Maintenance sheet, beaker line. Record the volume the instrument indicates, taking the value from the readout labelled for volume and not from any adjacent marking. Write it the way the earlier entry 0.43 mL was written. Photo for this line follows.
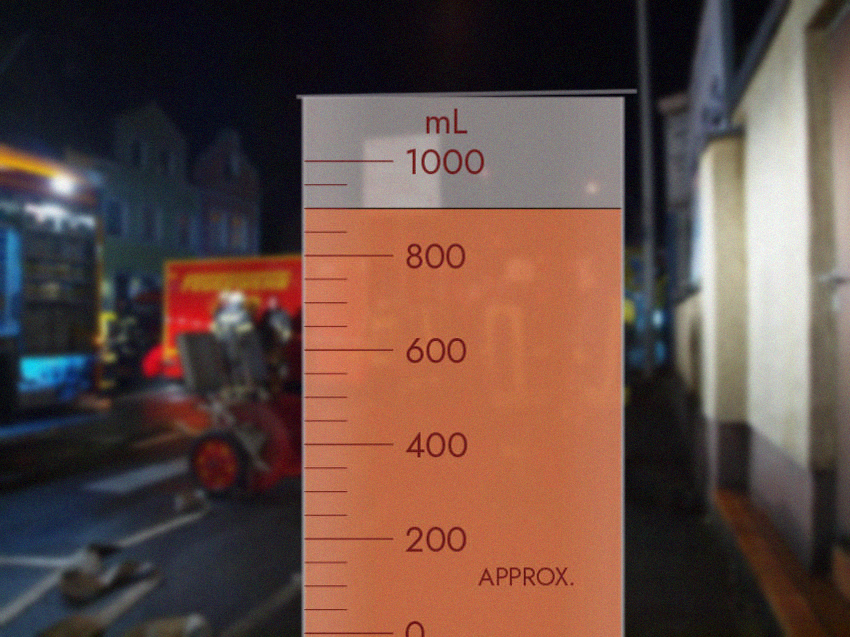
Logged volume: 900 mL
